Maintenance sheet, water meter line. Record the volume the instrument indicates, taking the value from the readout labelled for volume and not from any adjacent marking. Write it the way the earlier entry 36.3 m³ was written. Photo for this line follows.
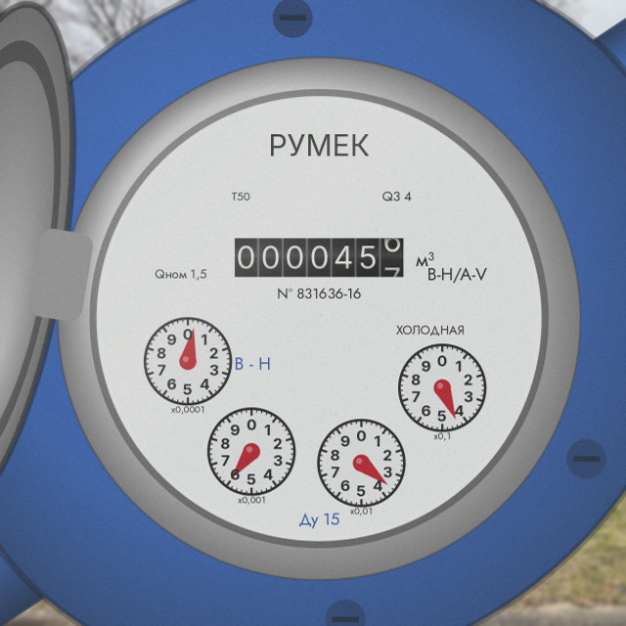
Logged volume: 456.4360 m³
